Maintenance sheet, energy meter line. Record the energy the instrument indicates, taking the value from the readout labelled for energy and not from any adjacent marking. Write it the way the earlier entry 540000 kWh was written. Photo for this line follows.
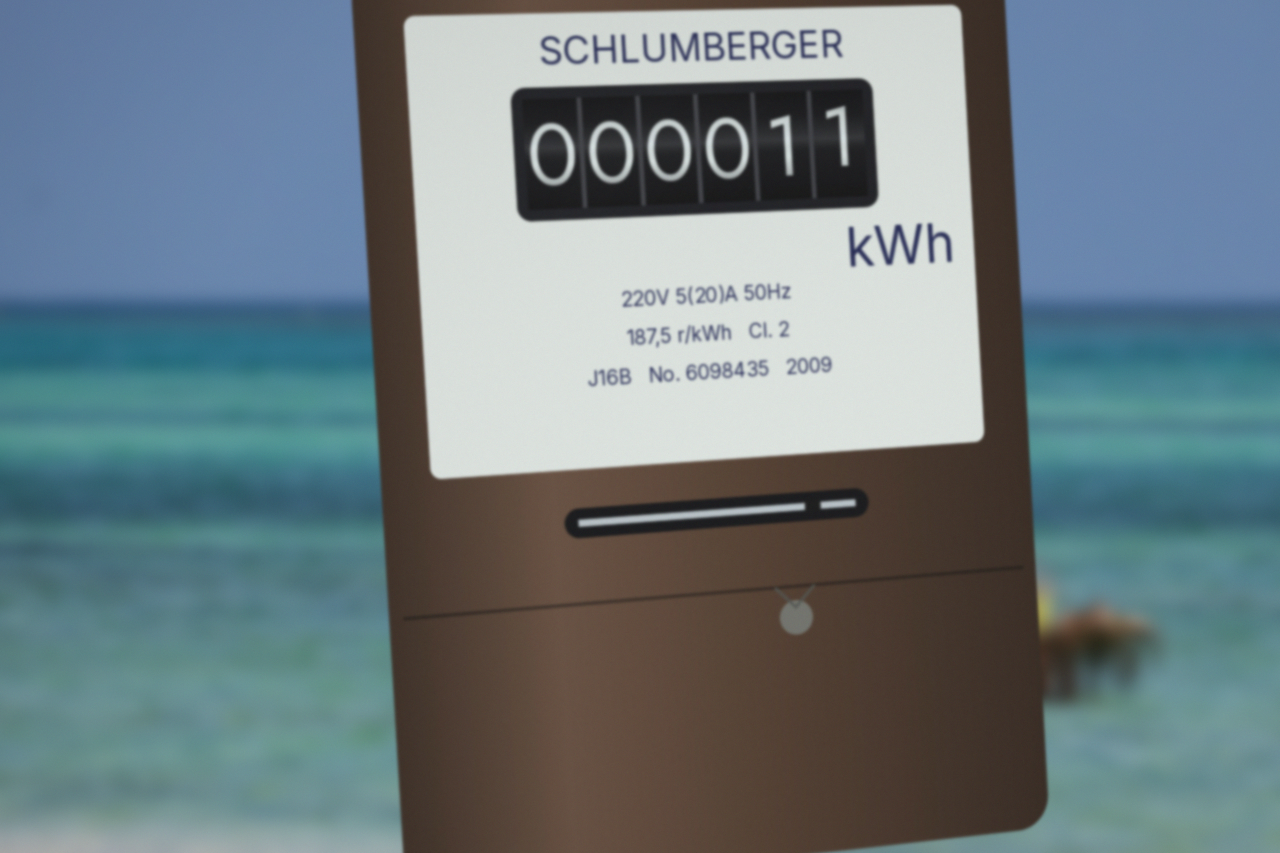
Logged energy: 11 kWh
